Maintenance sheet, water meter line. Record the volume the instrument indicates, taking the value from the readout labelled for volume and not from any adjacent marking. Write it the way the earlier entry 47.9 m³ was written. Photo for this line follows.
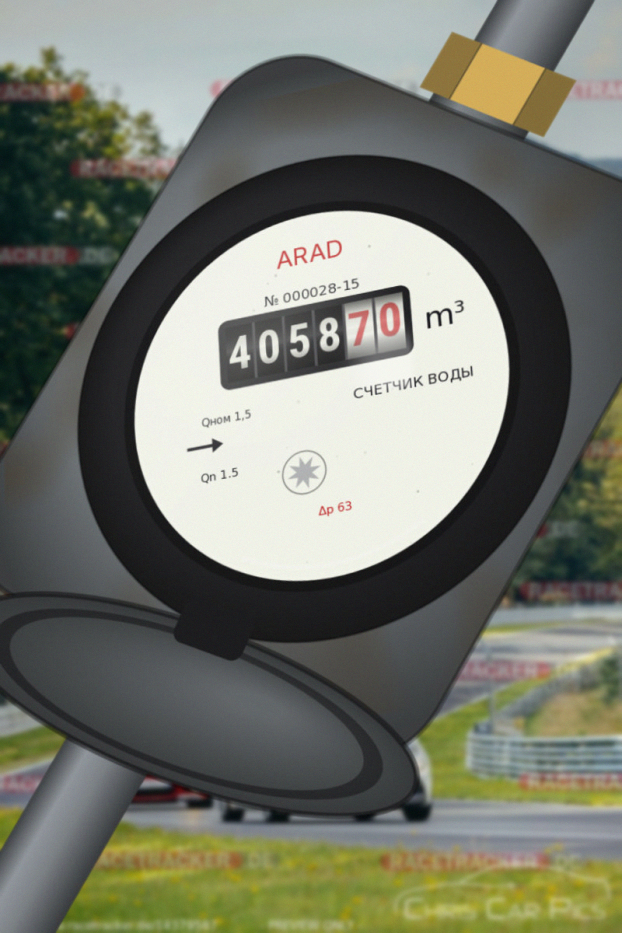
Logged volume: 4058.70 m³
